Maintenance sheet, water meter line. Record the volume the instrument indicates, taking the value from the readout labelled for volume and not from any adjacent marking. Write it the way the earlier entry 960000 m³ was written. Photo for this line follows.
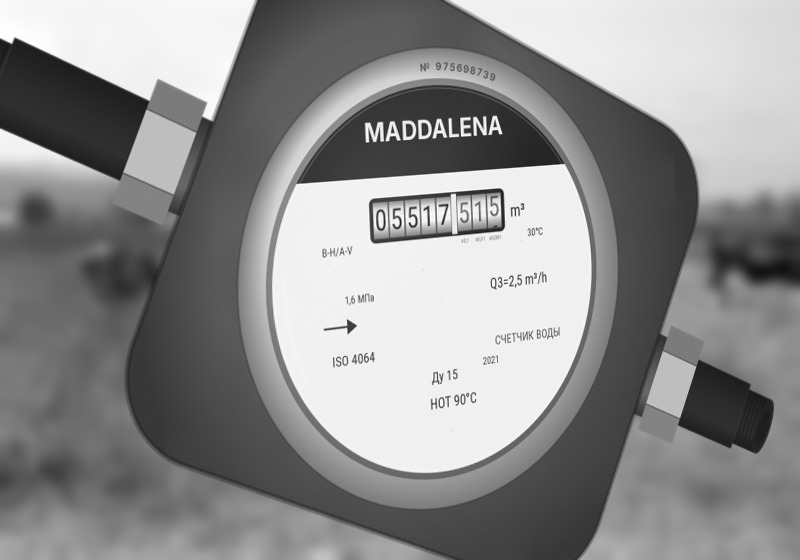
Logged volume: 5517.515 m³
